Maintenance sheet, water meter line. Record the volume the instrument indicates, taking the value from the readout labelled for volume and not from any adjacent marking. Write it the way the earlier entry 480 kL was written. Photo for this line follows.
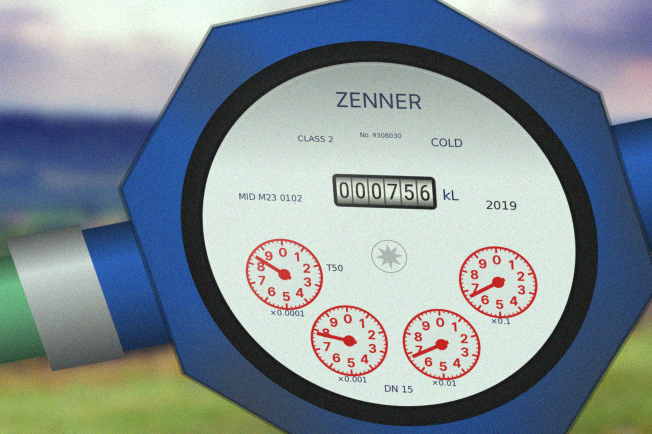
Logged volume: 756.6678 kL
